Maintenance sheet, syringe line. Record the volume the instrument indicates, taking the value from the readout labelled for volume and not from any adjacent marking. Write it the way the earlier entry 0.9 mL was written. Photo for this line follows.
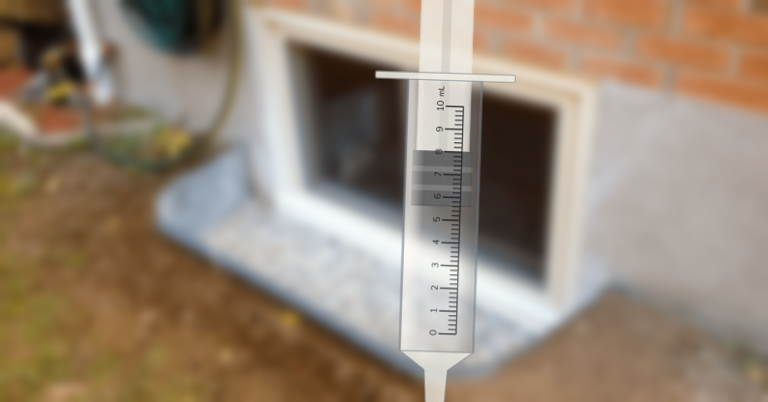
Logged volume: 5.6 mL
